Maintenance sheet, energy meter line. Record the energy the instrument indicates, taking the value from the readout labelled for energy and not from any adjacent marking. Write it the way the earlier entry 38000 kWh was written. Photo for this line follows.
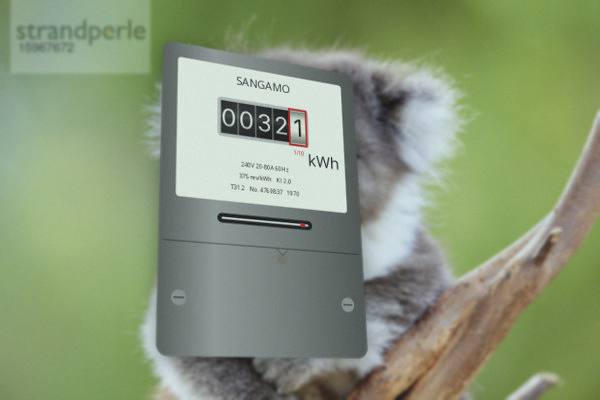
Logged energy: 32.1 kWh
